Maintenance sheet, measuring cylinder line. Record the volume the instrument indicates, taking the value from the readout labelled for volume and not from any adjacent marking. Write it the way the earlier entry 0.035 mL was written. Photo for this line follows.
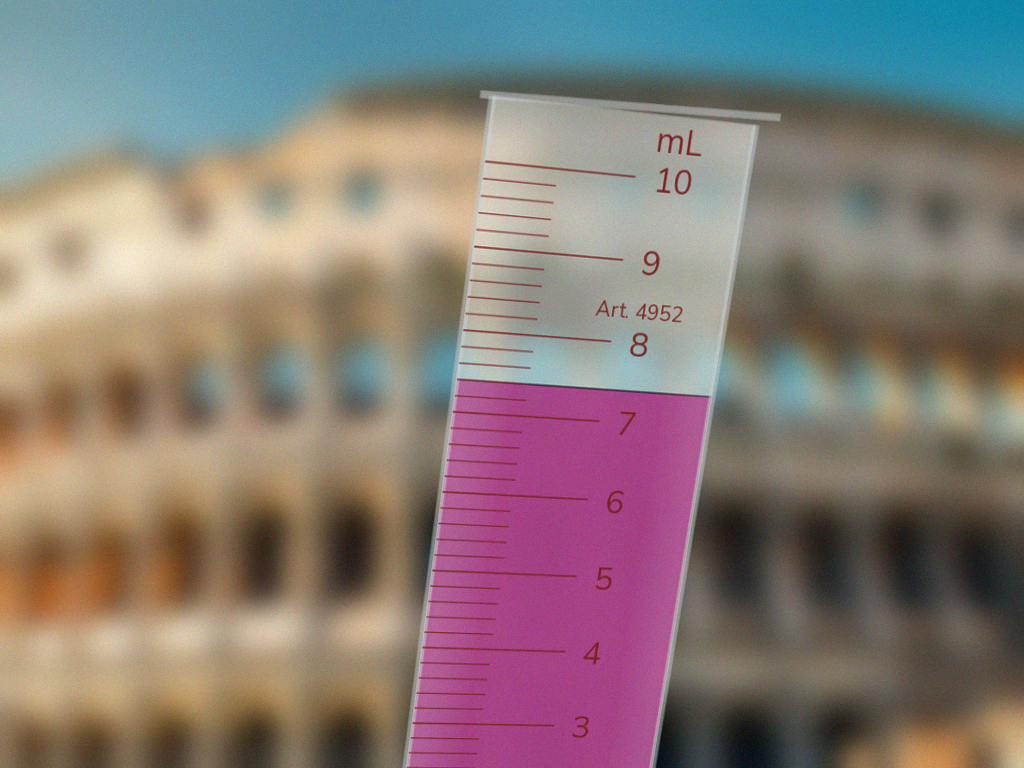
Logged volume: 7.4 mL
